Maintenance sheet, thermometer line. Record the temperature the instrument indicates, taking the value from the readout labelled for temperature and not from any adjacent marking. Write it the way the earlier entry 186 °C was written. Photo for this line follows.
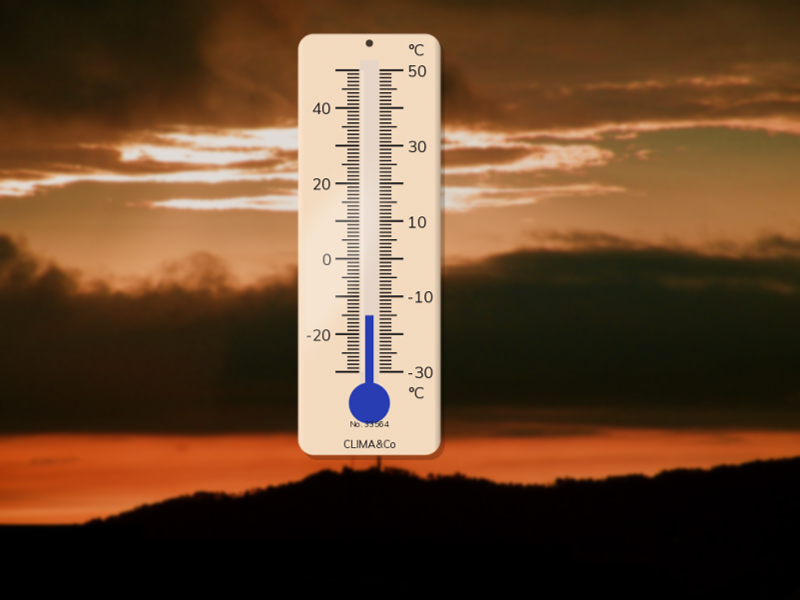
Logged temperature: -15 °C
